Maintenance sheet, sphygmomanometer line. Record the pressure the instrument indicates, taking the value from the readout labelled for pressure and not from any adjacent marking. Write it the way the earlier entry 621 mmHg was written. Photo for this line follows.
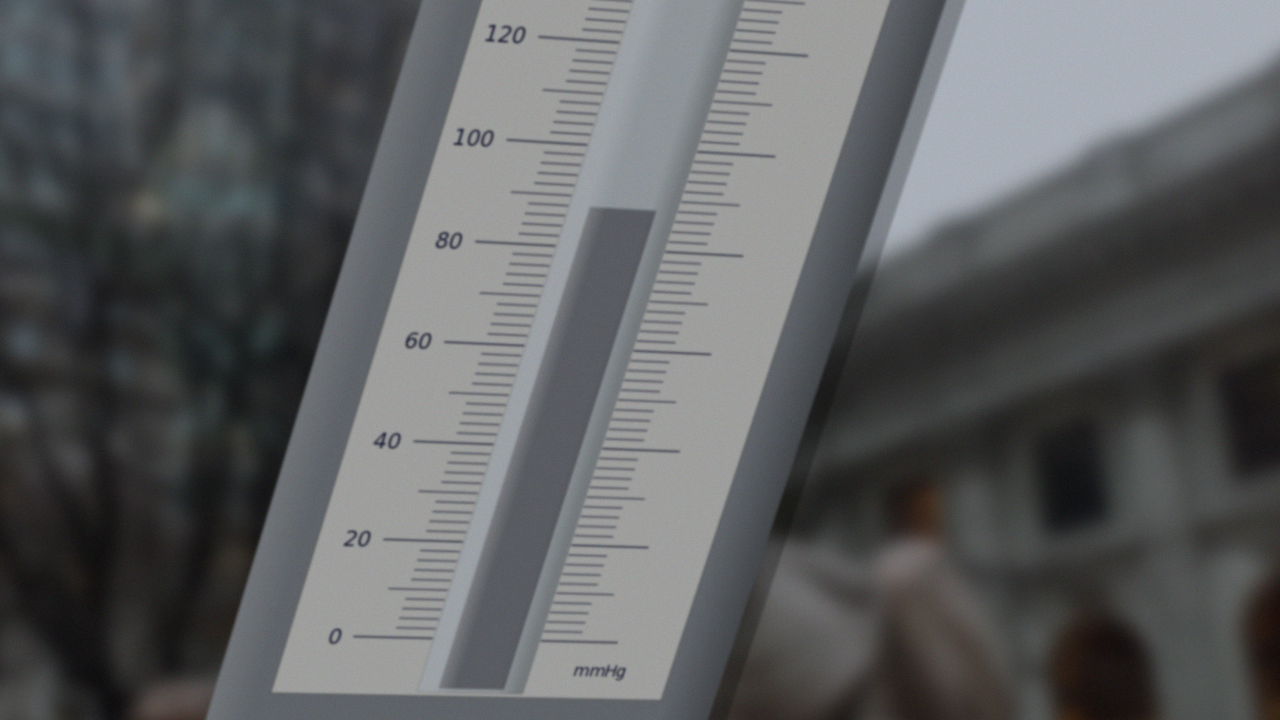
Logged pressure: 88 mmHg
